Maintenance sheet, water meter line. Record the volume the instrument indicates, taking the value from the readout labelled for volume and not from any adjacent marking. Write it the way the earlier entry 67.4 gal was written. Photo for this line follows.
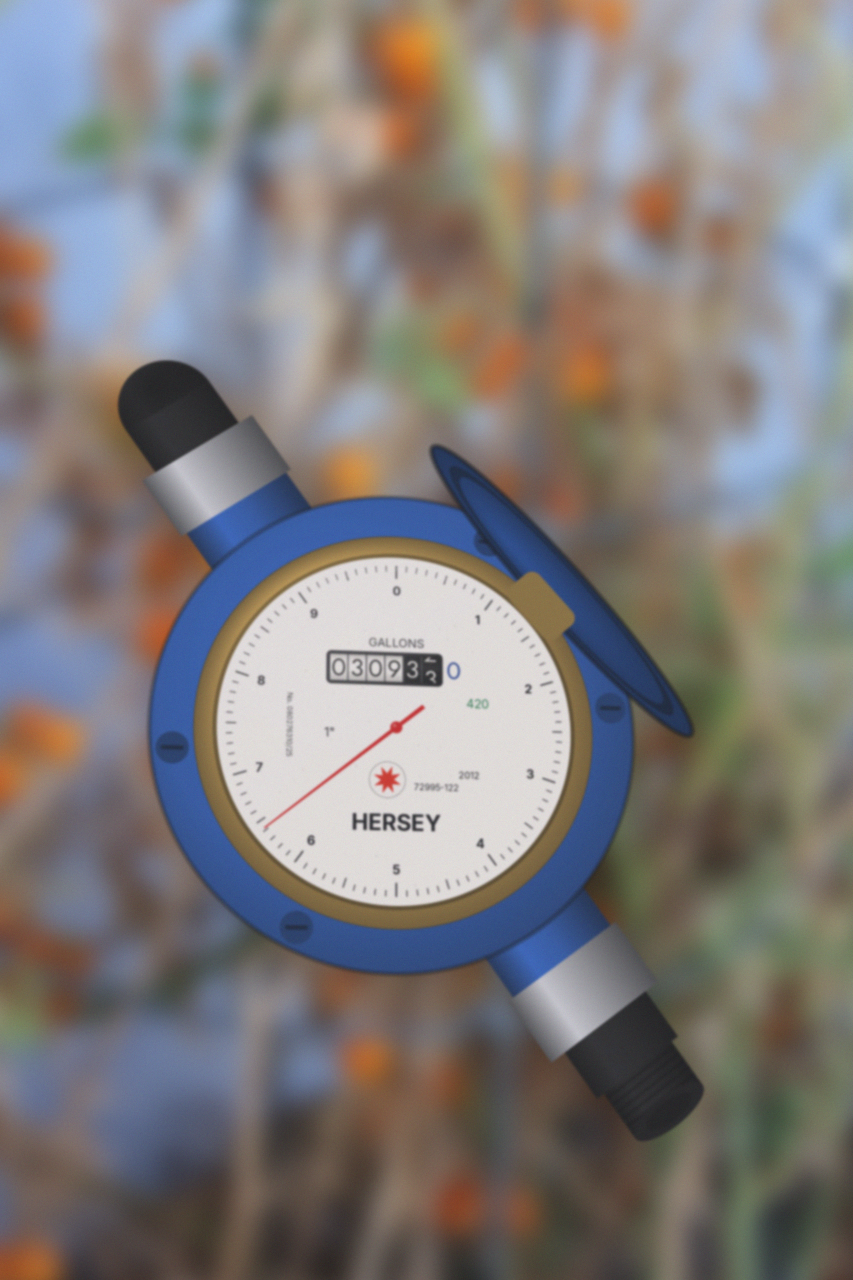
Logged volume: 309326.4 gal
